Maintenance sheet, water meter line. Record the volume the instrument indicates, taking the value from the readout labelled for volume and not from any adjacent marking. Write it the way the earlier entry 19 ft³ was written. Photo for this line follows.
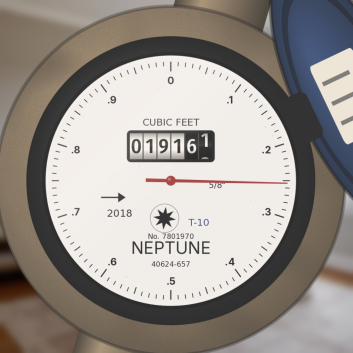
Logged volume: 19161.25 ft³
